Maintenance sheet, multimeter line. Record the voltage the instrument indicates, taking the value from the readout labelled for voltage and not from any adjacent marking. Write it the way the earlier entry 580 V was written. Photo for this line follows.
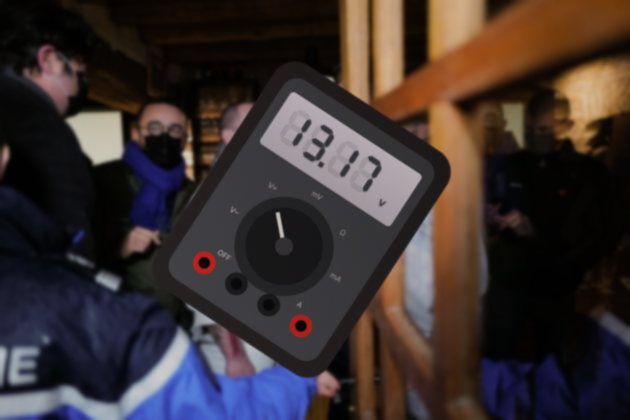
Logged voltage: 13.17 V
